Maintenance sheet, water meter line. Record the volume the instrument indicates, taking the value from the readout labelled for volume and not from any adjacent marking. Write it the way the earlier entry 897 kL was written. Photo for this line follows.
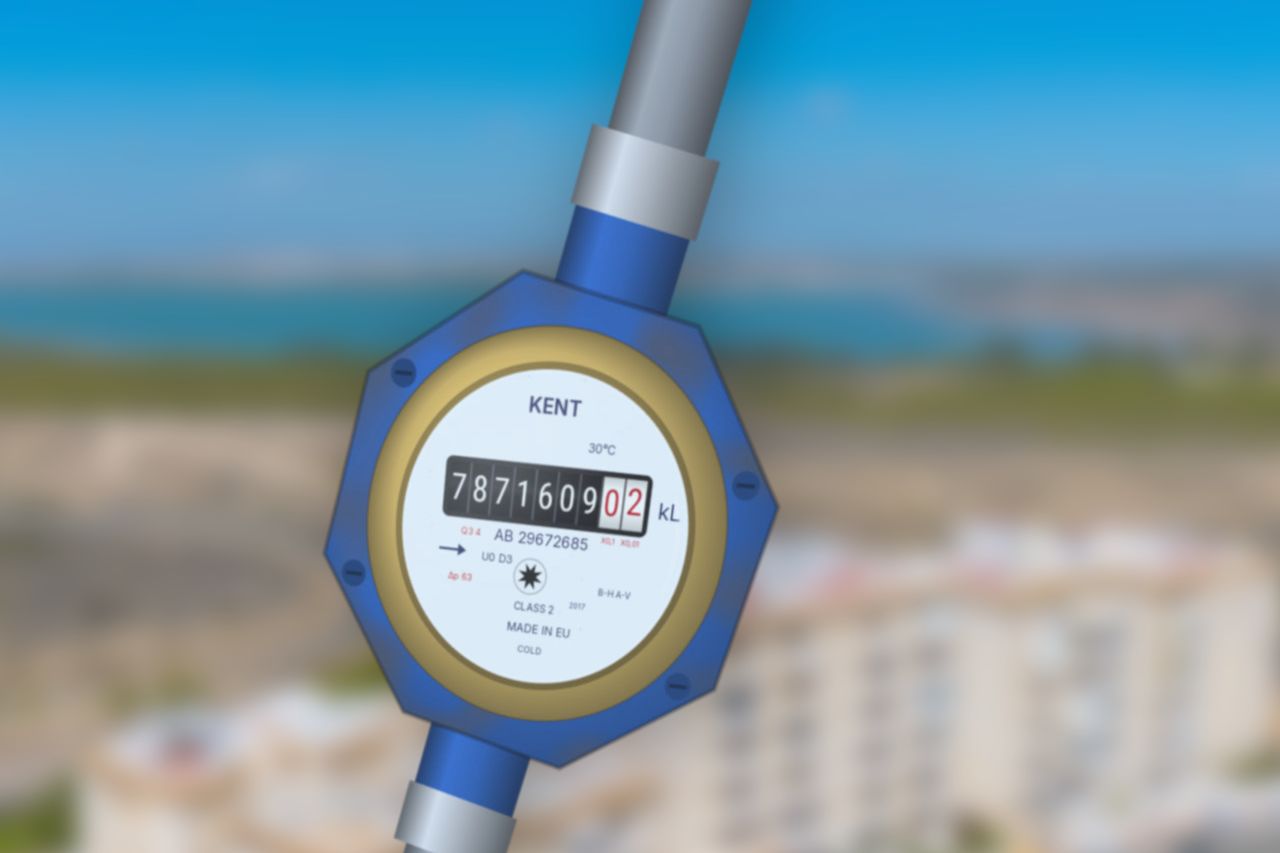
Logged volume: 7871609.02 kL
